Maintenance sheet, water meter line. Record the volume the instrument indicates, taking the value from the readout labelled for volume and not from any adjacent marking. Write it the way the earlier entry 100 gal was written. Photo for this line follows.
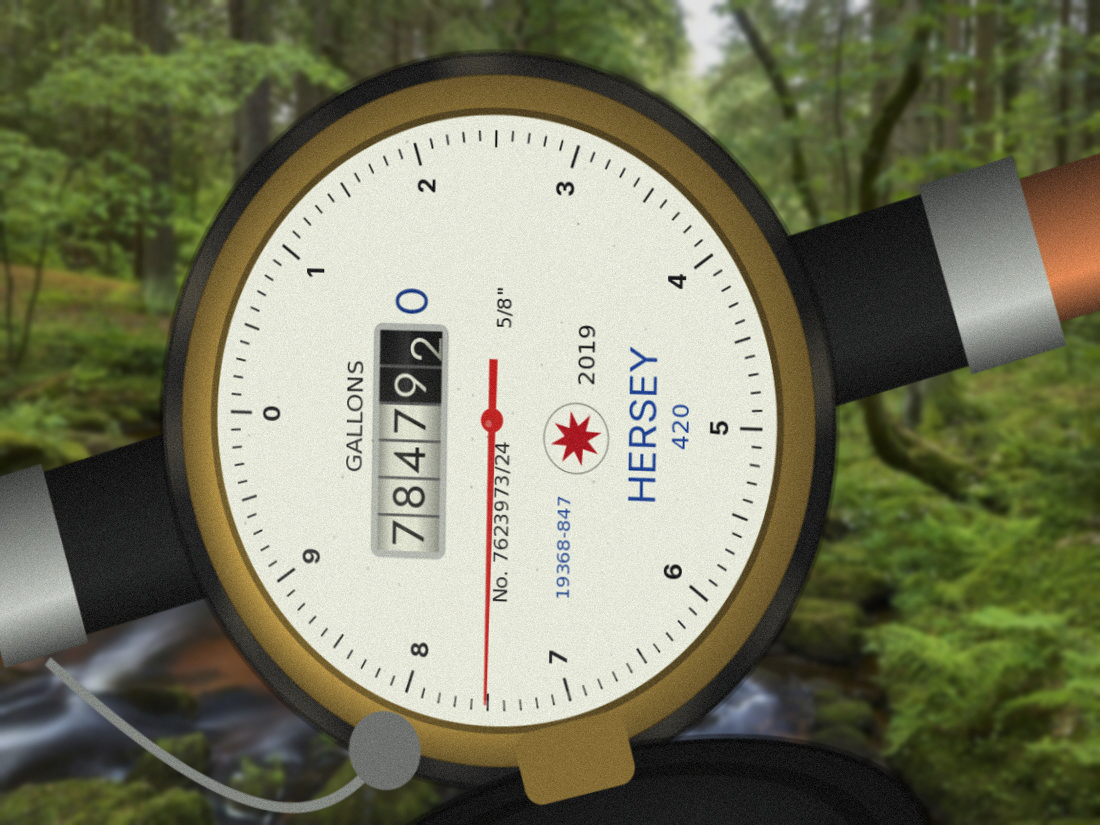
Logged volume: 7847917.5 gal
